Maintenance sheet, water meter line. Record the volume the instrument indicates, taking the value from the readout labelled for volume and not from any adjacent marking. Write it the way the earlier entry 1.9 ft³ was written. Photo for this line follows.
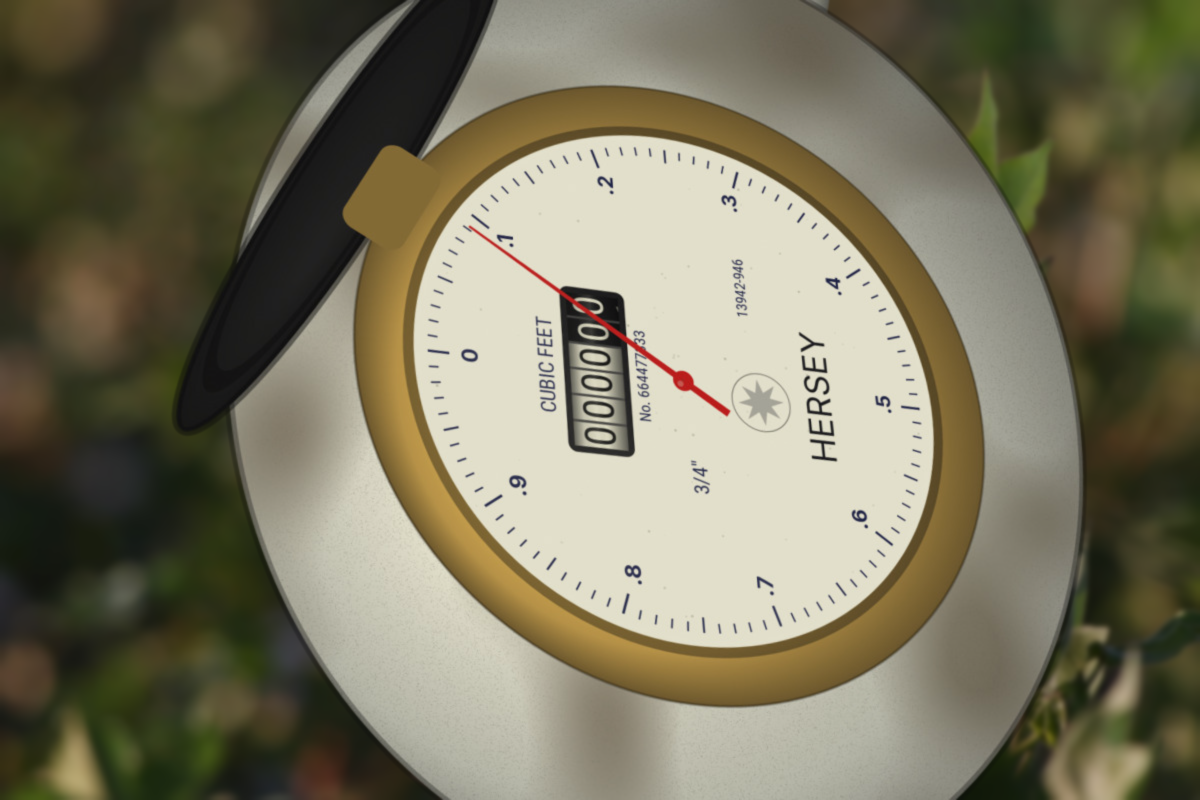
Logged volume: 0.09 ft³
